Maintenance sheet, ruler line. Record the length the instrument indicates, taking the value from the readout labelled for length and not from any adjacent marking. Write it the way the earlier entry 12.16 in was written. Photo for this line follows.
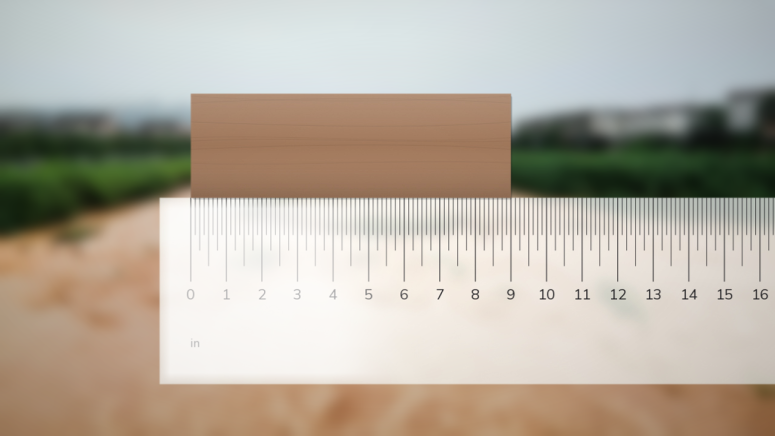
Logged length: 9 in
